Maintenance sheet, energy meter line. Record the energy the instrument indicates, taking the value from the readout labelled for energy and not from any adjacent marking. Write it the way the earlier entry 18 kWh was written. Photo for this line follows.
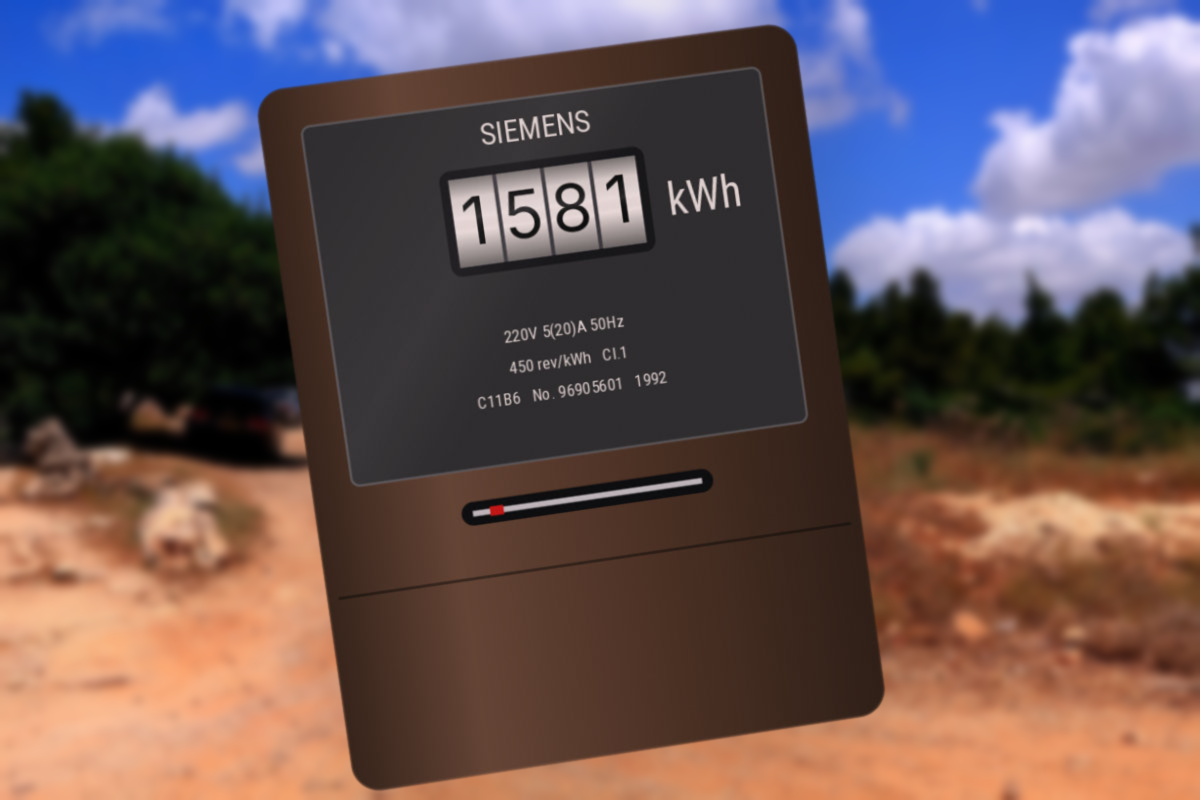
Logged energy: 1581 kWh
